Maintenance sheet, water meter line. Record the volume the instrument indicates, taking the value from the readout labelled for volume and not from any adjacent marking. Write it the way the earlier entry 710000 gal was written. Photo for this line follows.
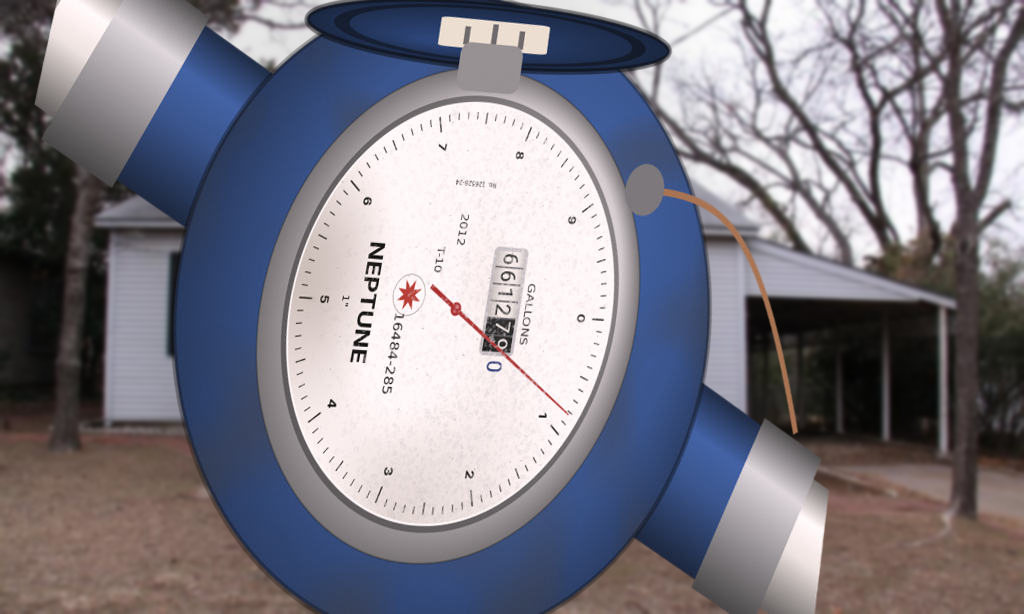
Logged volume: 6612790.8 gal
